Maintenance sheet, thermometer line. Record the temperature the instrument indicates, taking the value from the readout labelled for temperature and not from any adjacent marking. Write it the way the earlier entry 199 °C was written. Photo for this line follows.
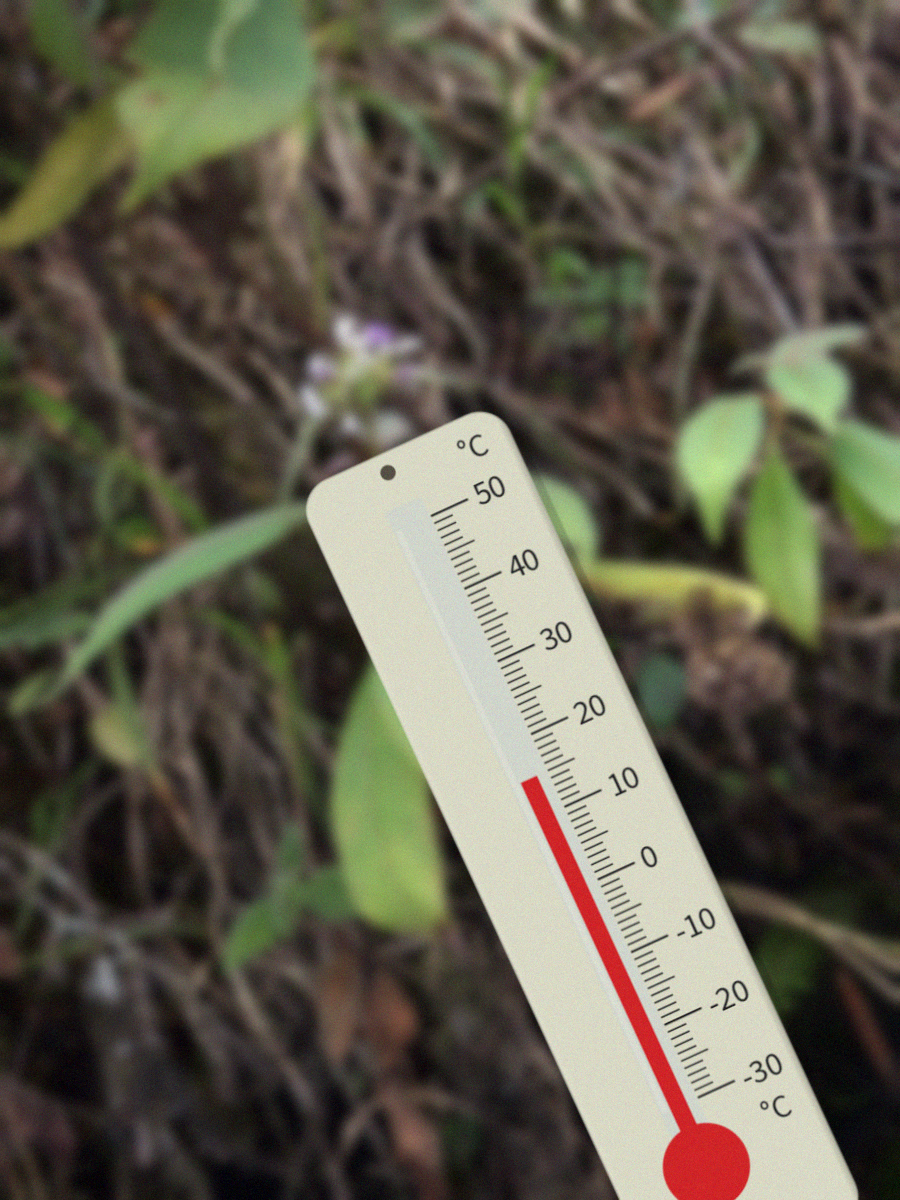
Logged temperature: 15 °C
